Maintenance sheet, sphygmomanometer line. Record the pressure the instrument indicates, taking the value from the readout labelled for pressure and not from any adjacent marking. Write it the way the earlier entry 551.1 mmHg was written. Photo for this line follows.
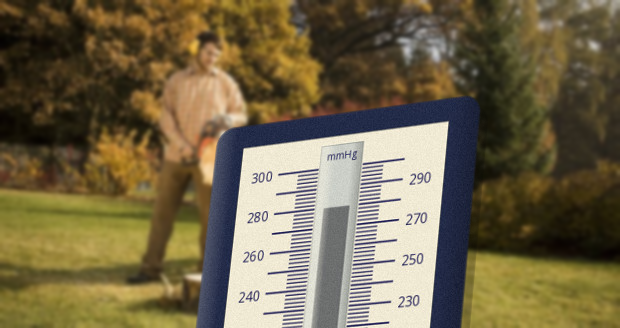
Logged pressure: 280 mmHg
